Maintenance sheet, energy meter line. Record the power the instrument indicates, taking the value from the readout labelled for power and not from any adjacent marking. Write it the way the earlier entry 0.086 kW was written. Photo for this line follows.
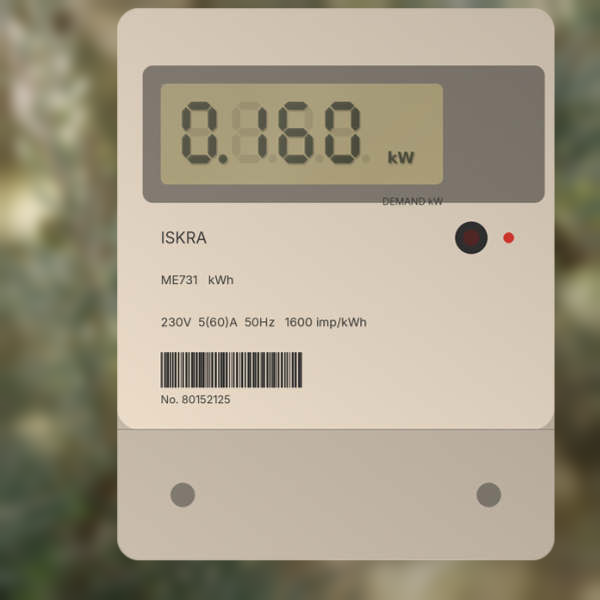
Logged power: 0.160 kW
